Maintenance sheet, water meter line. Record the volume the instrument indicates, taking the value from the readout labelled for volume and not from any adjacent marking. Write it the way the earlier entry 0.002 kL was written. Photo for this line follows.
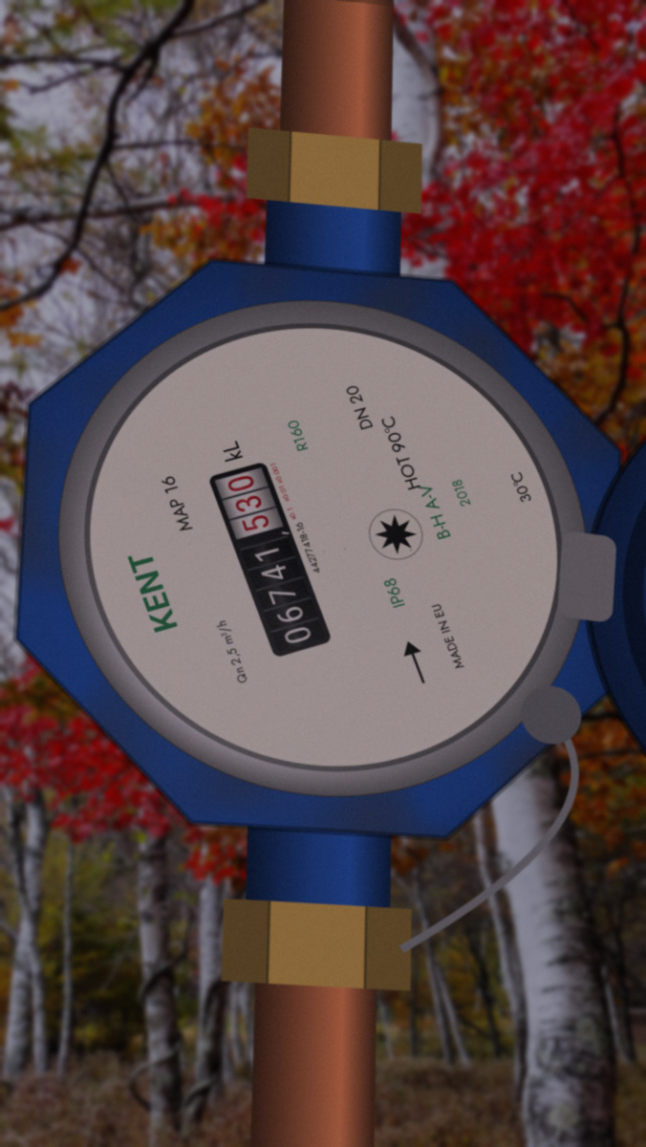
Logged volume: 6741.530 kL
